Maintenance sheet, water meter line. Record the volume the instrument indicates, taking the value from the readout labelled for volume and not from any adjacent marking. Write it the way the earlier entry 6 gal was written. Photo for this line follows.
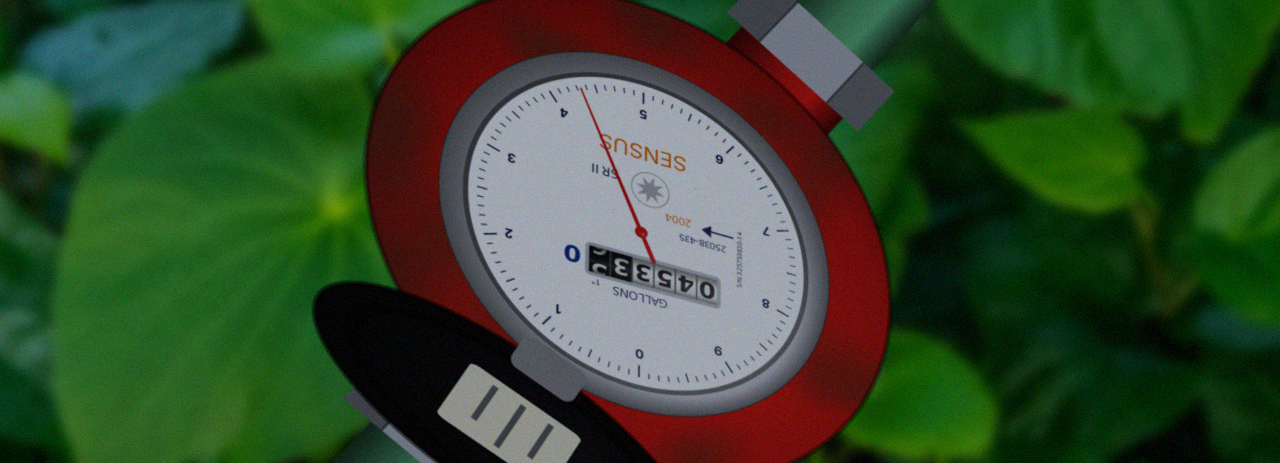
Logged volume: 453354.3 gal
